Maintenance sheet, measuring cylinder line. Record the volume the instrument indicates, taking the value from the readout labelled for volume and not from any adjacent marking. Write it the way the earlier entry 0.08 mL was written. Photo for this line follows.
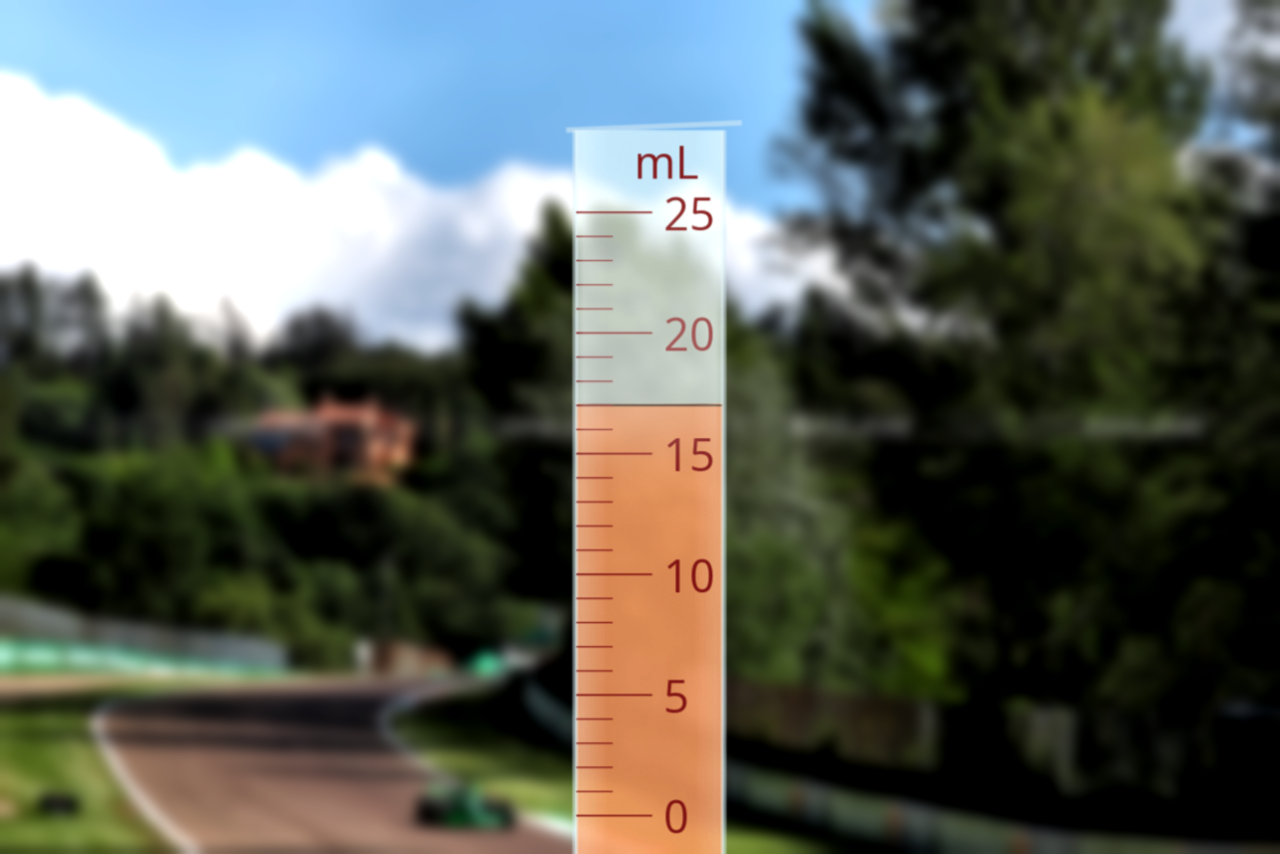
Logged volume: 17 mL
